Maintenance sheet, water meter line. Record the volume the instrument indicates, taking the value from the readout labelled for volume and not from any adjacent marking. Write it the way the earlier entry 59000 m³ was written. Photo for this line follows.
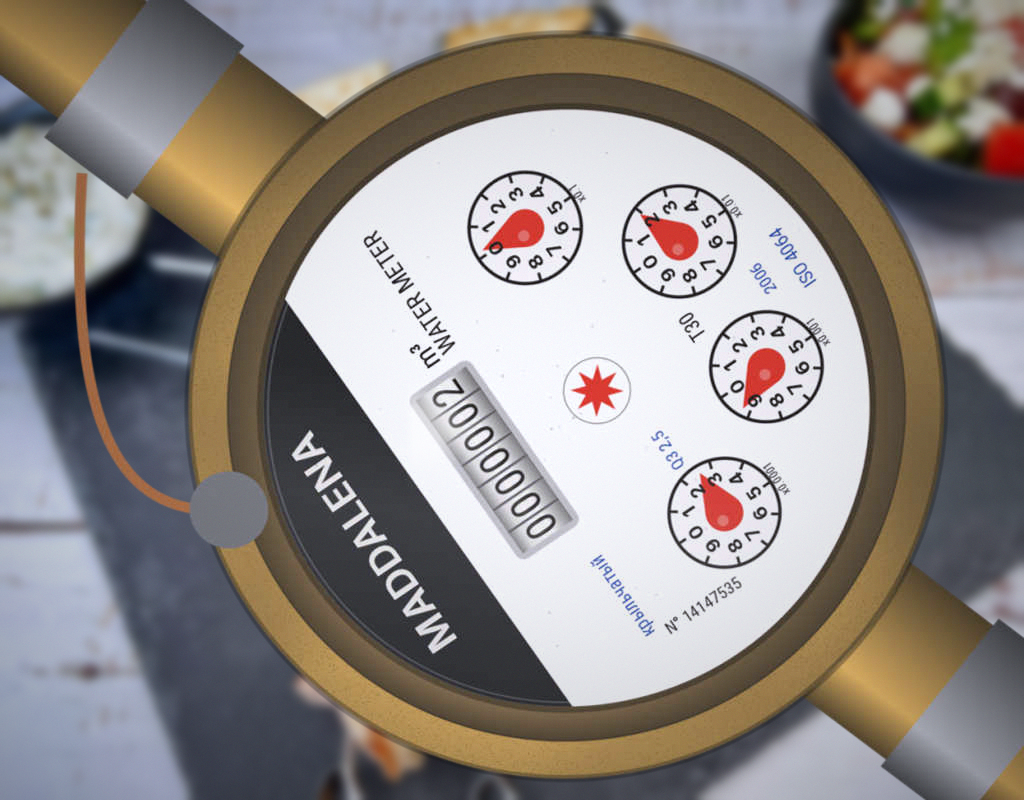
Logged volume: 2.0192 m³
